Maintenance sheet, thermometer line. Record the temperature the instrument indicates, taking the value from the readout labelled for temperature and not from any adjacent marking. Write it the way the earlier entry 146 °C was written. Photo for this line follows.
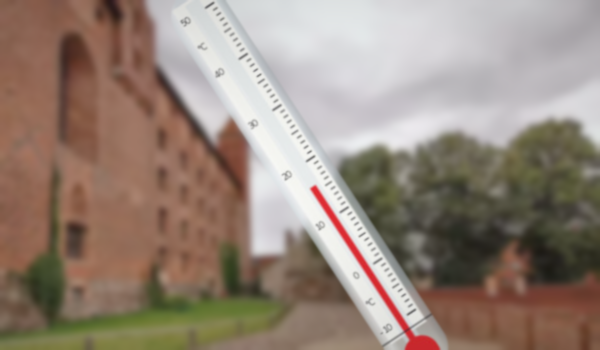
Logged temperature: 16 °C
